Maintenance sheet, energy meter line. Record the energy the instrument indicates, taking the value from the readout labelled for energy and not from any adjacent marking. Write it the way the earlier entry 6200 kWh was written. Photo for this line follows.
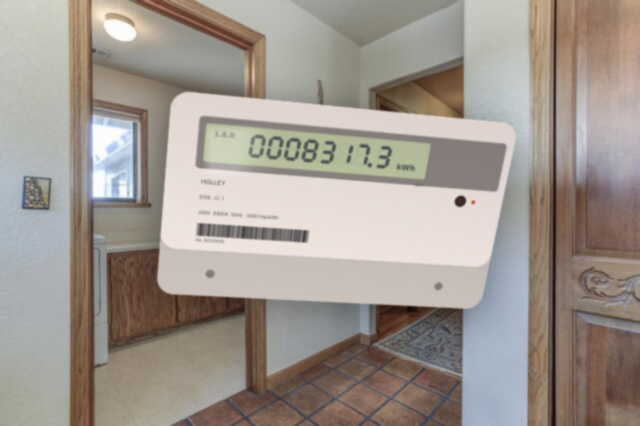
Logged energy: 8317.3 kWh
